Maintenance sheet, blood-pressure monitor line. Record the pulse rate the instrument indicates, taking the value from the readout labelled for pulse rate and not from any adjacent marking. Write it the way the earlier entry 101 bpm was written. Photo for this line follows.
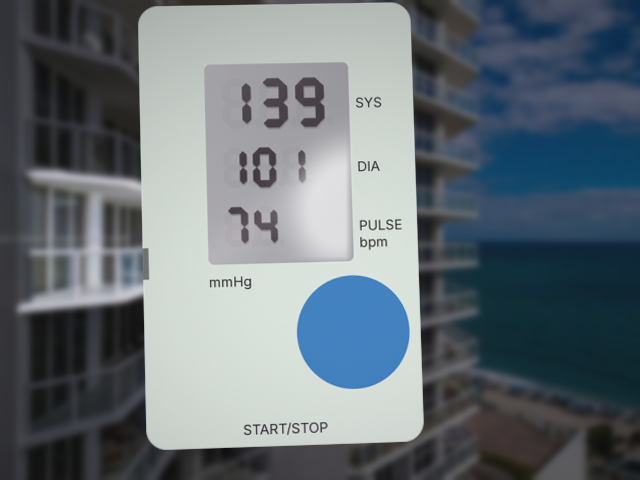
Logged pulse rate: 74 bpm
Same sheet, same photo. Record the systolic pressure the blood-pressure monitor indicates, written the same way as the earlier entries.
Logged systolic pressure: 139 mmHg
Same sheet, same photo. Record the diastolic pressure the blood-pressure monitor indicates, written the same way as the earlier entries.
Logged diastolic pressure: 101 mmHg
